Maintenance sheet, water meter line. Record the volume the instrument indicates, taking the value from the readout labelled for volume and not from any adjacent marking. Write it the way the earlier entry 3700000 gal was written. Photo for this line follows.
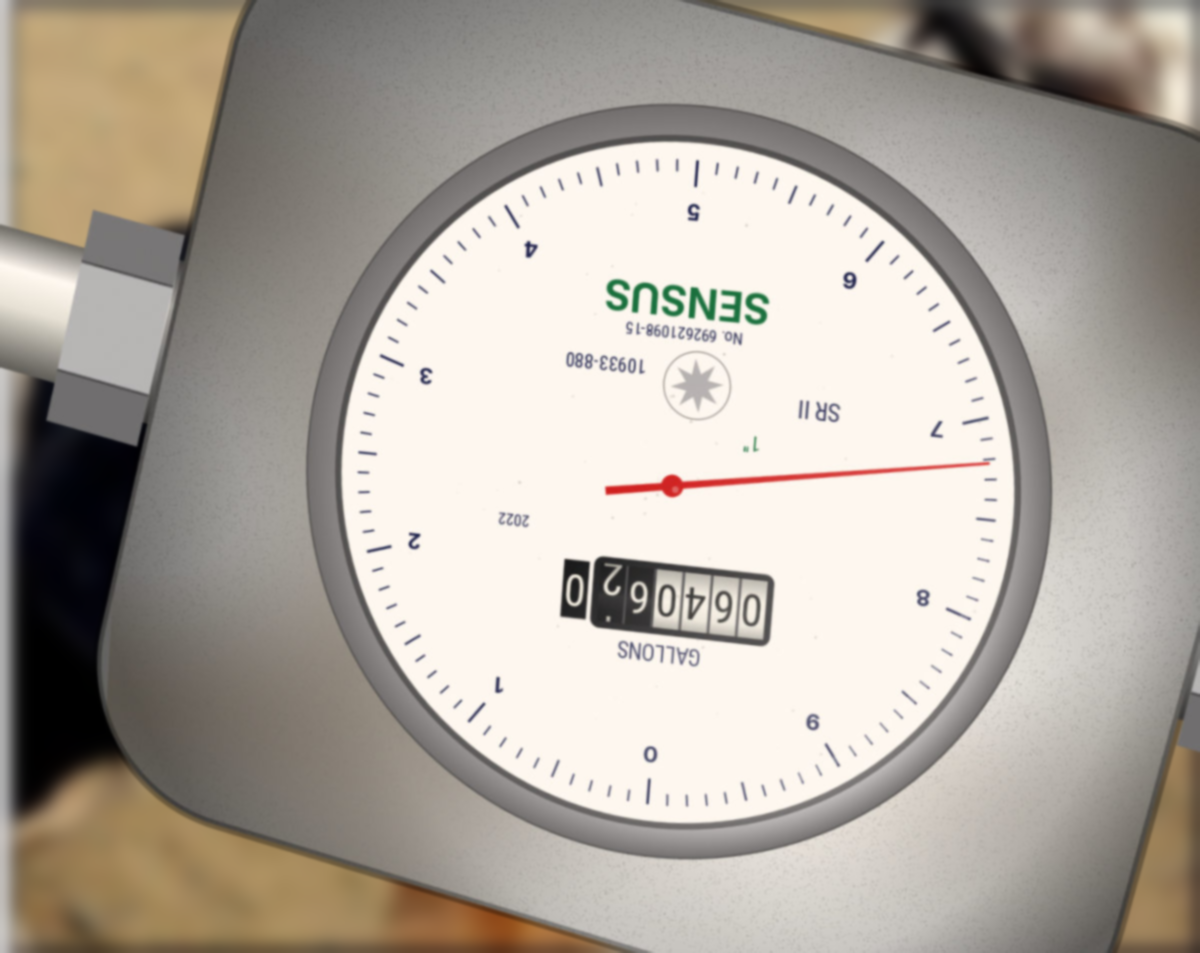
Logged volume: 640617.2 gal
